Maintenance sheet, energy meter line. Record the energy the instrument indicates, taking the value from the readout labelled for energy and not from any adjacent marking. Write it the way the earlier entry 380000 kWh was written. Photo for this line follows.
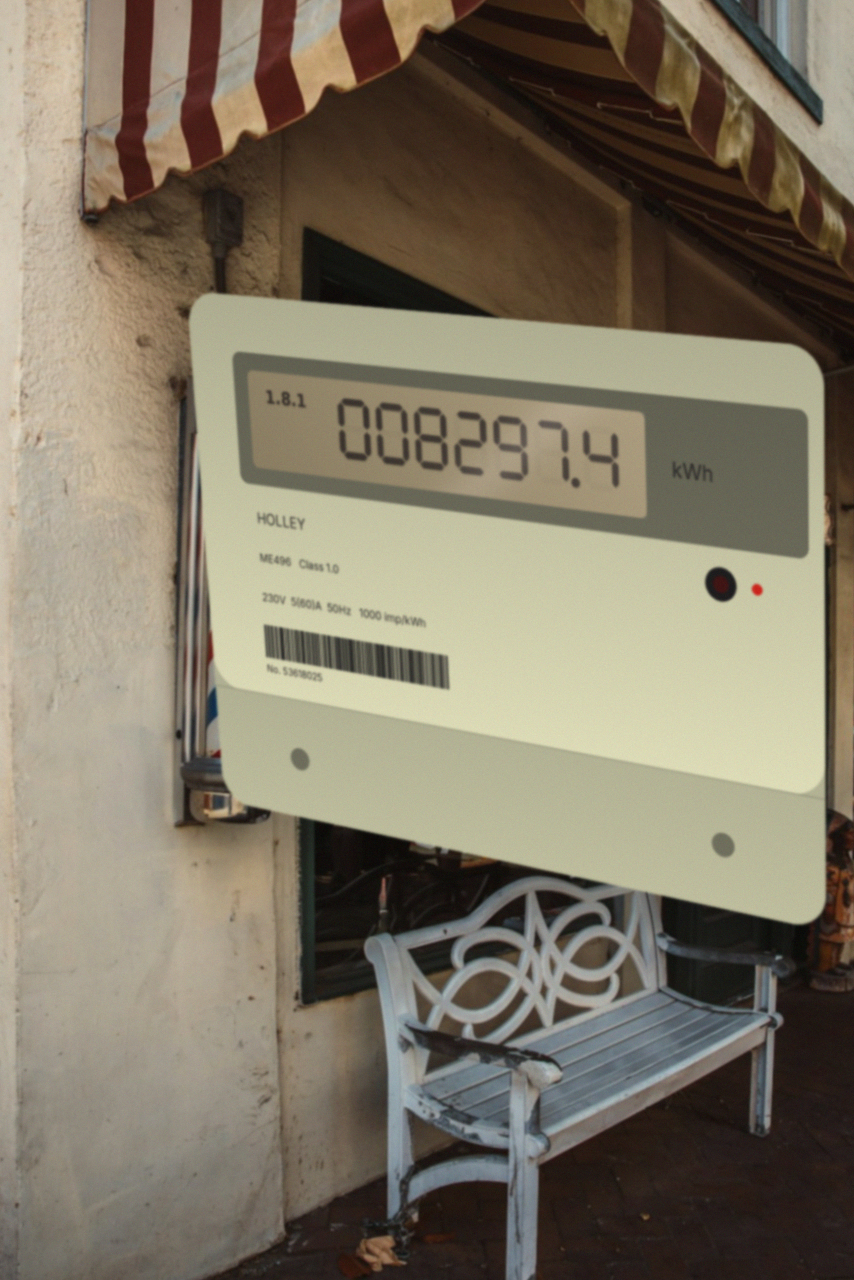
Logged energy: 8297.4 kWh
